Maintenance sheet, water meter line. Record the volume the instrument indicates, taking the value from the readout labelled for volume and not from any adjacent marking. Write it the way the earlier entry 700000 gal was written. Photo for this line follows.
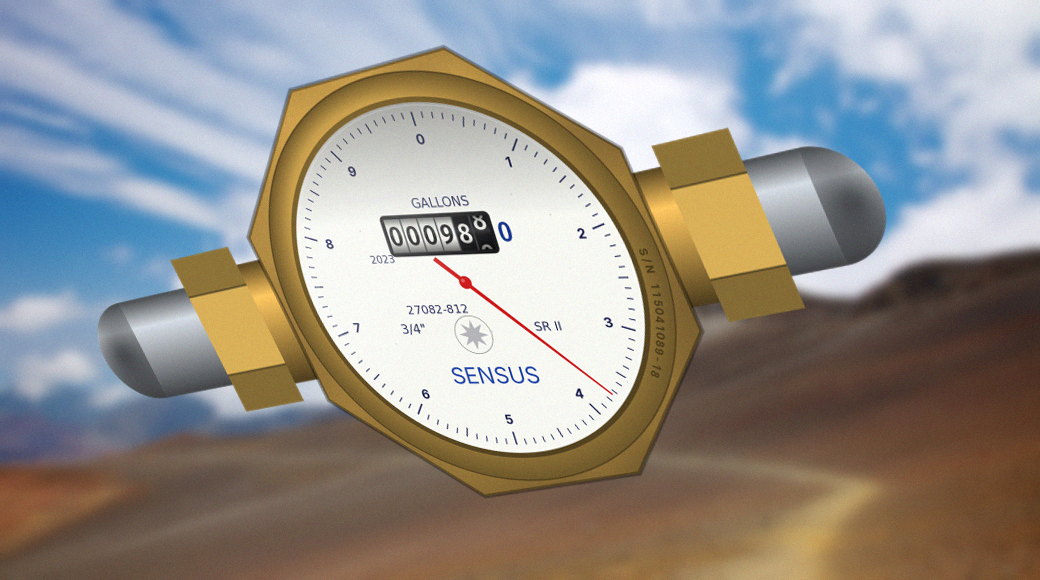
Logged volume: 9883.7 gal
